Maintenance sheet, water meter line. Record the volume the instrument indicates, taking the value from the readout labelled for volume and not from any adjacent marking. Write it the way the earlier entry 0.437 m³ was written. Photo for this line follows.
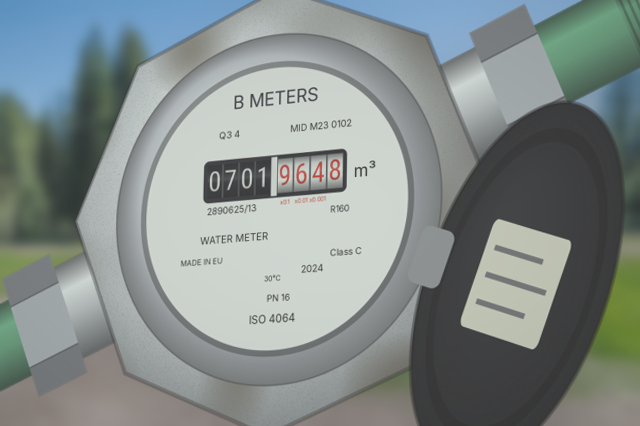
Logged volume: 701.9648 m³
